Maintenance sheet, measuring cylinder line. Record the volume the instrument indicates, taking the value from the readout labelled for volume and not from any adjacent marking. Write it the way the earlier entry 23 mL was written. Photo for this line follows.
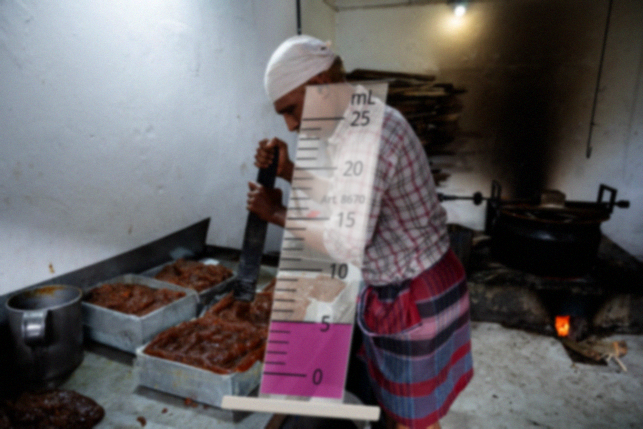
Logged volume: 5 mL
